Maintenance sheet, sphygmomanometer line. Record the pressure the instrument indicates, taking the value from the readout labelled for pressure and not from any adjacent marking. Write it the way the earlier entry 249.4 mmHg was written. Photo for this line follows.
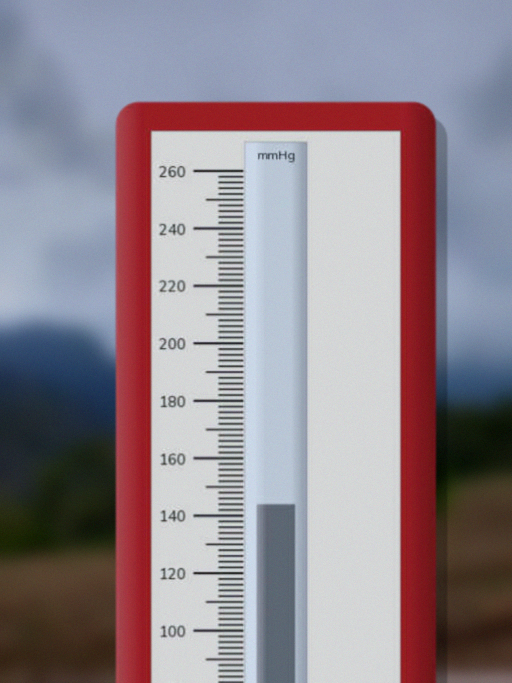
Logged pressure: 144 mmHg
